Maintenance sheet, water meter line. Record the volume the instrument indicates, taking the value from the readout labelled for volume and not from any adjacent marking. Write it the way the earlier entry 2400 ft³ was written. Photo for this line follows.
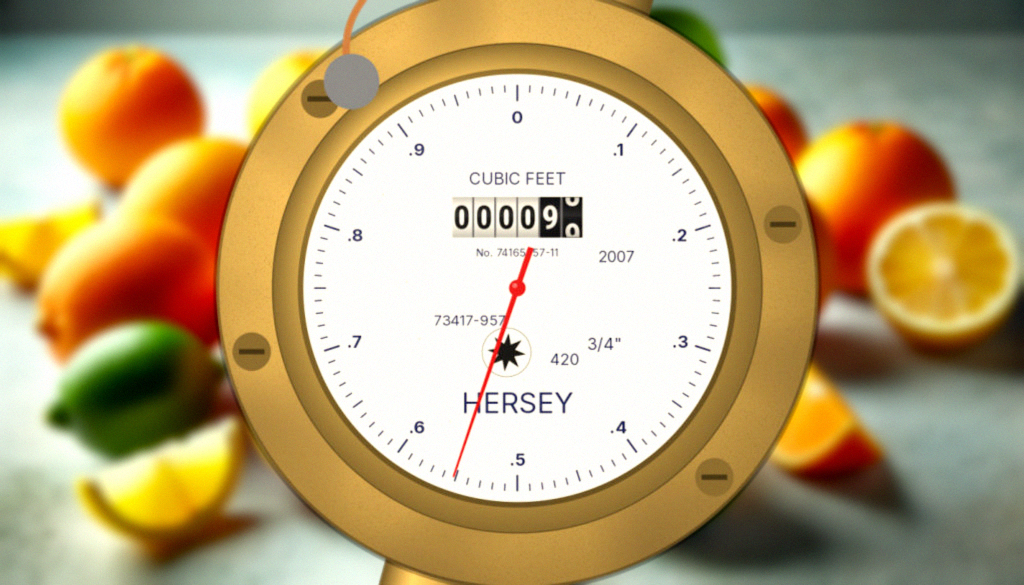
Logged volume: 98.55 ft³
